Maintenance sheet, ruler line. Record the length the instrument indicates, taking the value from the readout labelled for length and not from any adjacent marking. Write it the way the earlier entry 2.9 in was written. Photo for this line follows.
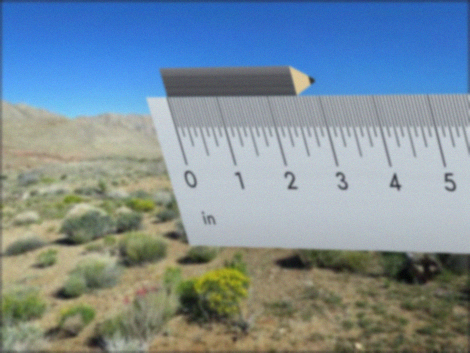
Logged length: 3 in
